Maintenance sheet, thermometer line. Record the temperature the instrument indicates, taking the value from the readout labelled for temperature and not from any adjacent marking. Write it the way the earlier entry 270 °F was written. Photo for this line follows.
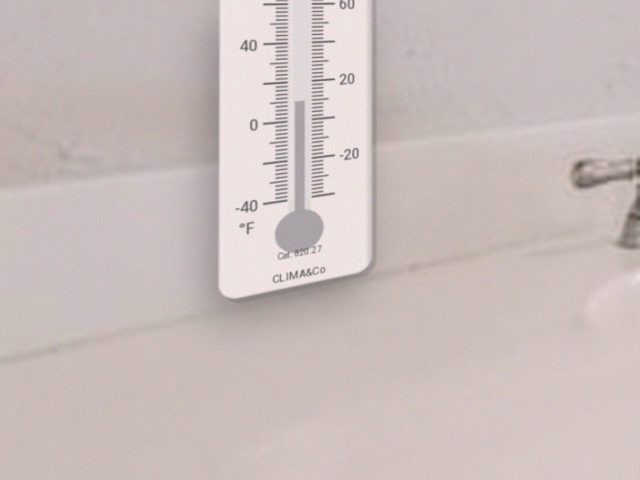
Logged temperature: 10 °F
